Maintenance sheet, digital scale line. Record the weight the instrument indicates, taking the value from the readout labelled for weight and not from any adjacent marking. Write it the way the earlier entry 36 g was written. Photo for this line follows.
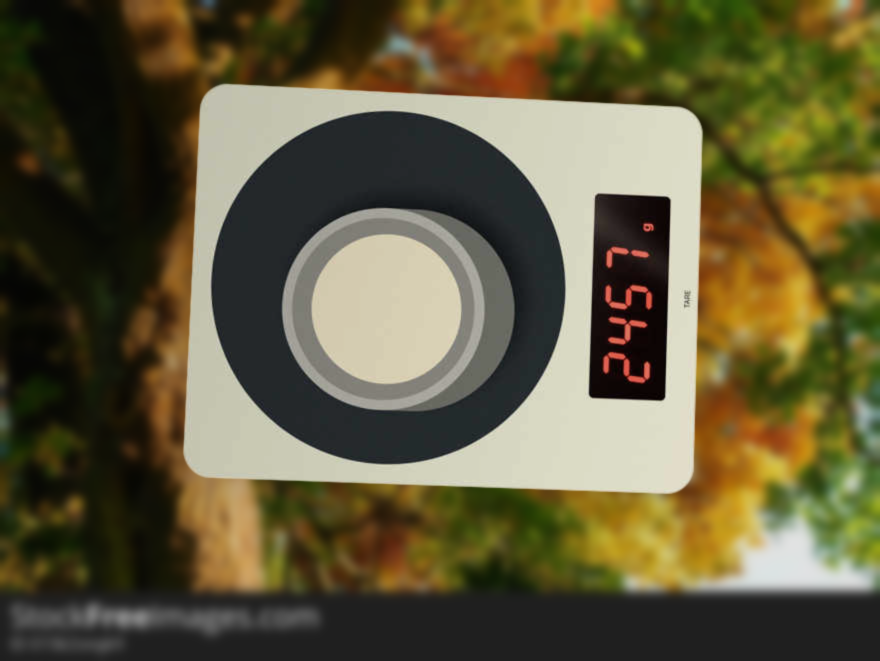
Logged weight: 2457 g
